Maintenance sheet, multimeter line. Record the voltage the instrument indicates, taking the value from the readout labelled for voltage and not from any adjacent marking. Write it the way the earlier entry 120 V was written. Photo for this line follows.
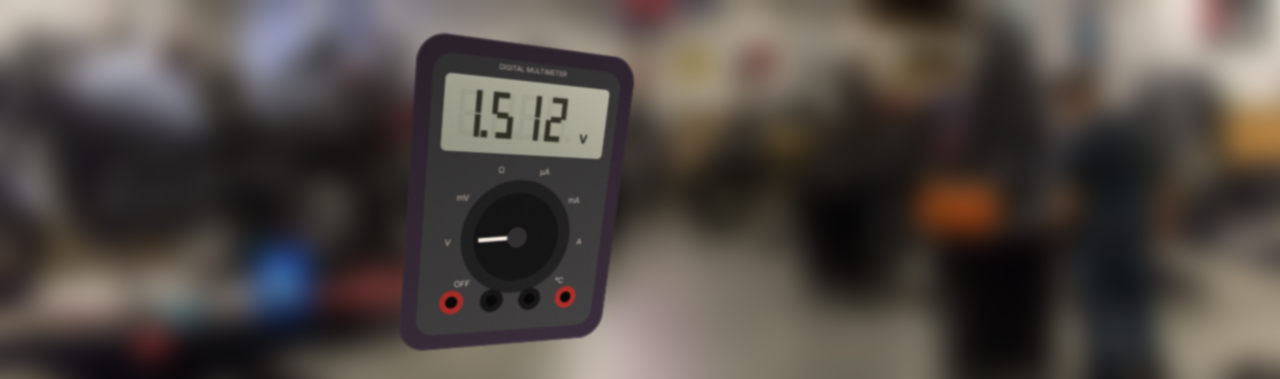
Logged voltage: 1.512 V
